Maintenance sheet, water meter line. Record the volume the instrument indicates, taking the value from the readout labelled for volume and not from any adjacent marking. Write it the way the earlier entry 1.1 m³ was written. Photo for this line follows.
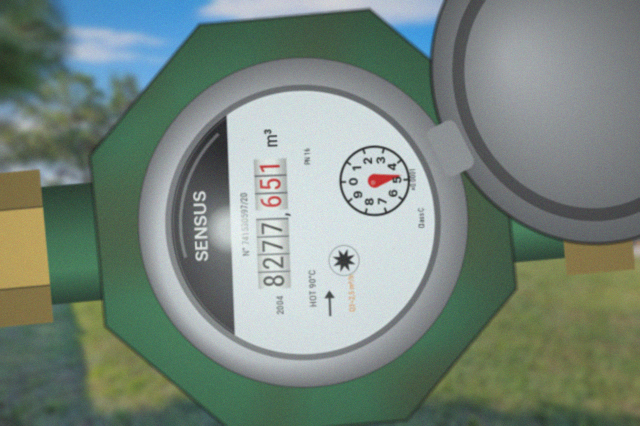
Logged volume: 8277.6514 m³
